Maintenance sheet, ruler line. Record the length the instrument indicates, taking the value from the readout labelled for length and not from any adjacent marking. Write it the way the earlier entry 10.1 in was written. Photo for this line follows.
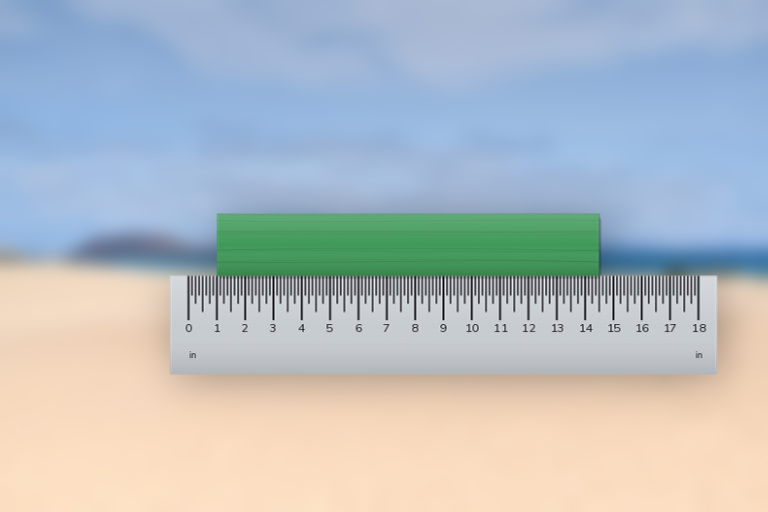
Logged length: 13.5 in
